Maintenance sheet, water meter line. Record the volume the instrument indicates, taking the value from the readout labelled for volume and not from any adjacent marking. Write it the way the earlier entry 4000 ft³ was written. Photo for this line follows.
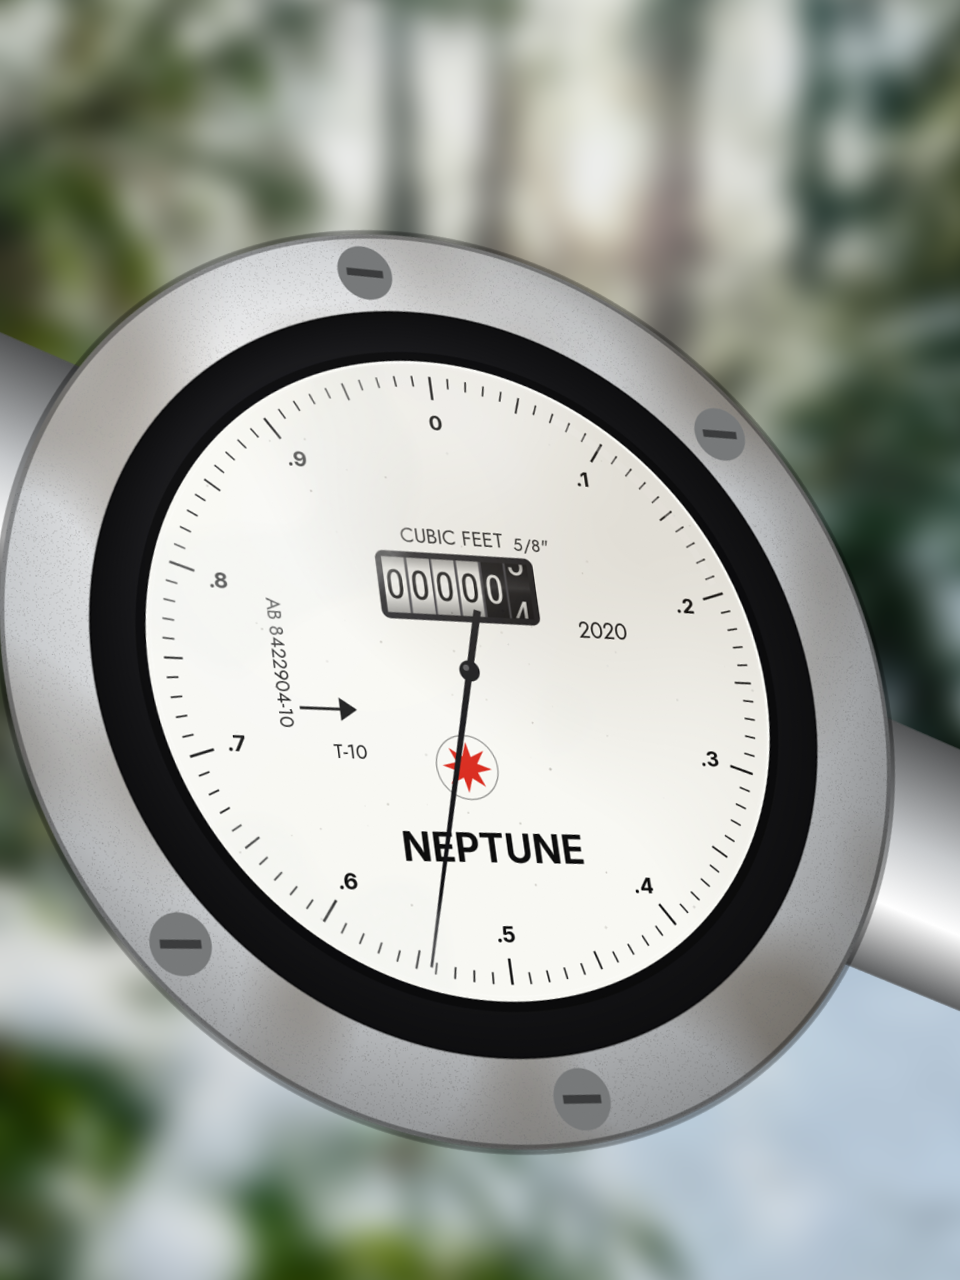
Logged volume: 3.54 ft³
